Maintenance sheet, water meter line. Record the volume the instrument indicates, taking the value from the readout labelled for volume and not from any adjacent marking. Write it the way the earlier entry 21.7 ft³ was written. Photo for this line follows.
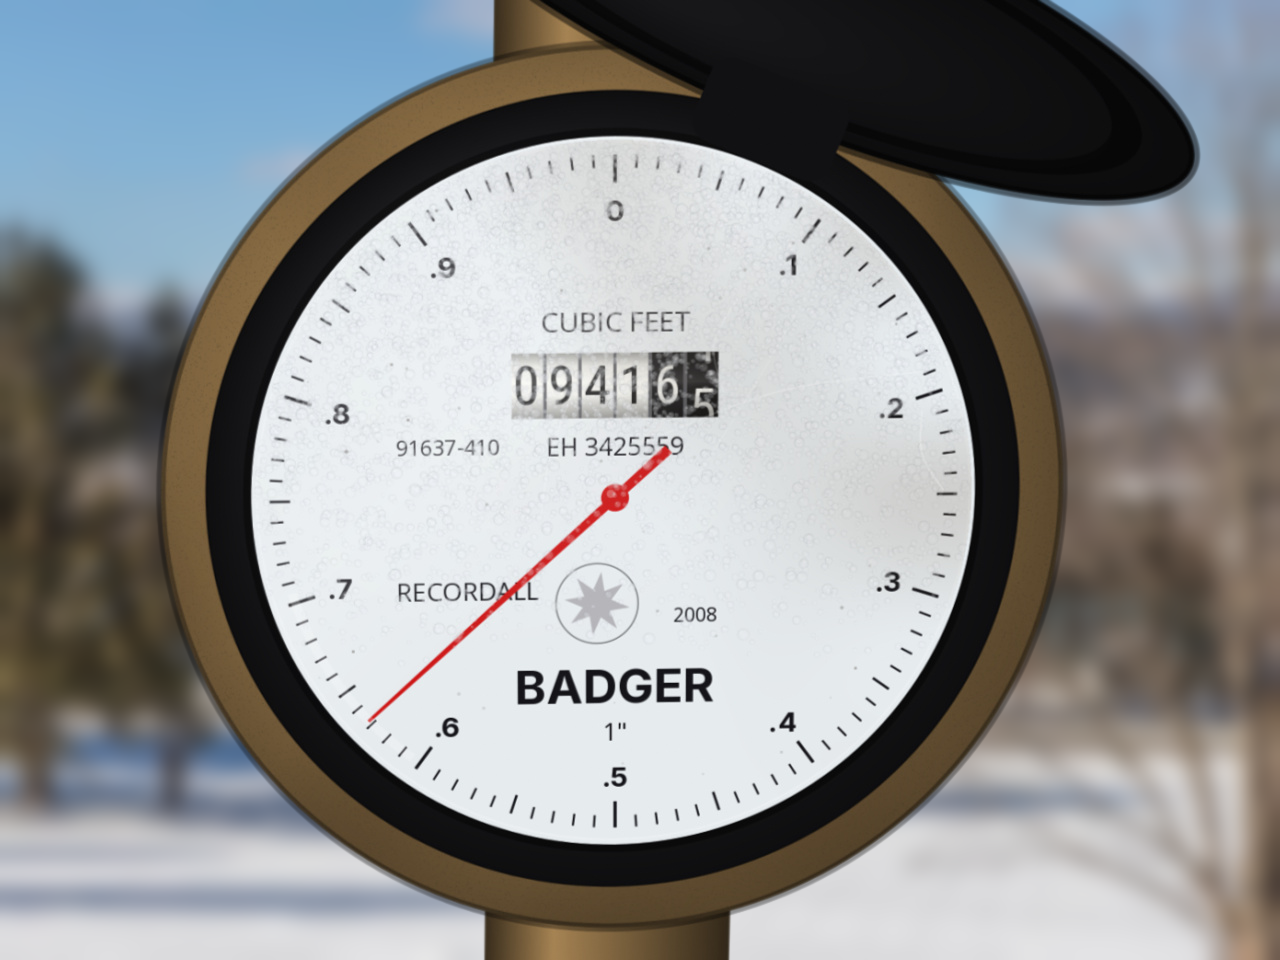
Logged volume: 94164.63 ft³
